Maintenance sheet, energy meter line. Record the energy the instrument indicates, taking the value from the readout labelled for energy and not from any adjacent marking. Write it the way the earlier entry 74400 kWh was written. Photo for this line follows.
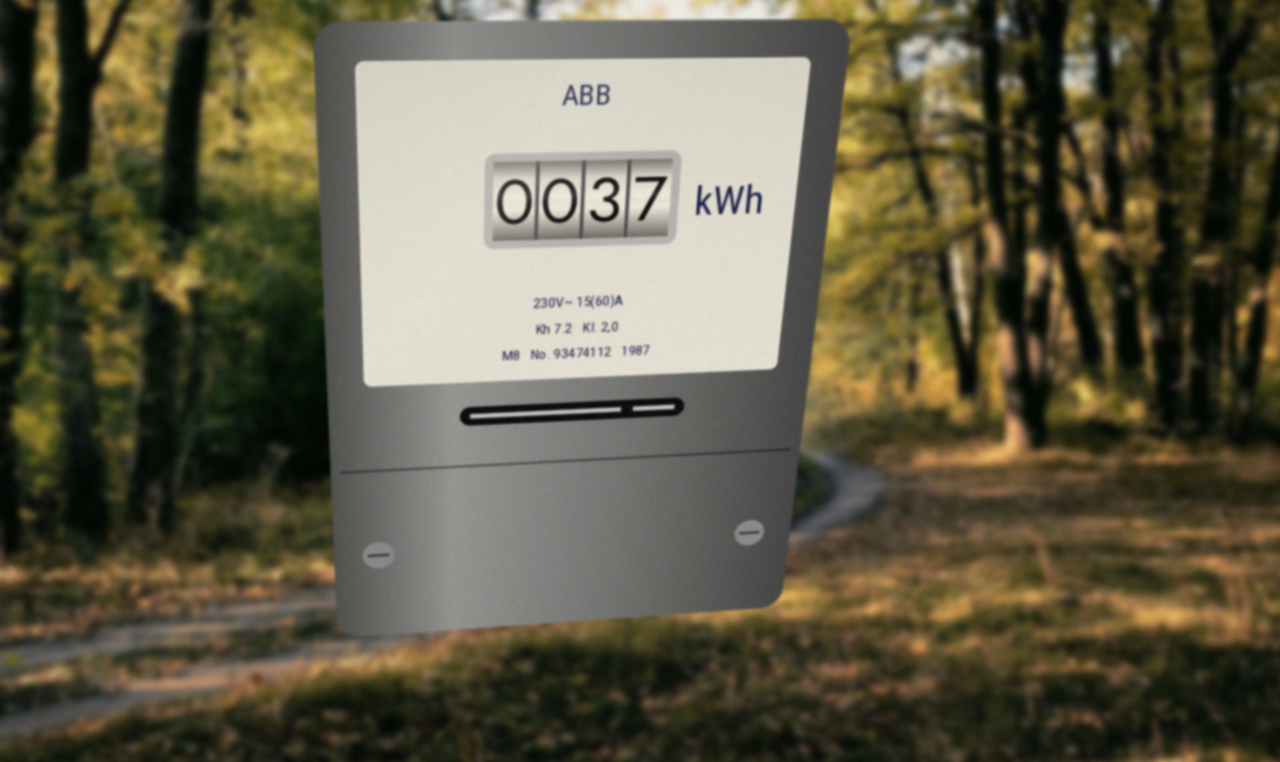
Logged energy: 37 kWh
